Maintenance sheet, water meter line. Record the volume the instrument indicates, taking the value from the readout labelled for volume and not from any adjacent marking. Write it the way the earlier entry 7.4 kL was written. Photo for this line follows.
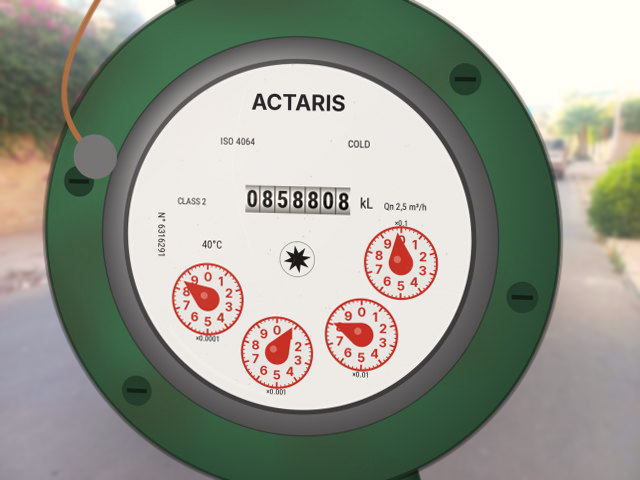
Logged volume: 858807.9808 kL
